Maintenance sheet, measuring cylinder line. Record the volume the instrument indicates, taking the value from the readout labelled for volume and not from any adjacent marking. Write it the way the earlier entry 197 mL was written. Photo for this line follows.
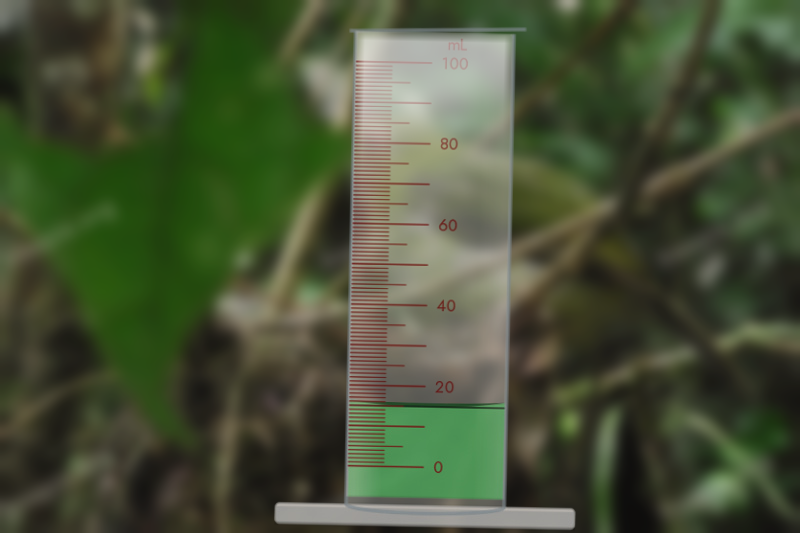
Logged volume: 15 mL
